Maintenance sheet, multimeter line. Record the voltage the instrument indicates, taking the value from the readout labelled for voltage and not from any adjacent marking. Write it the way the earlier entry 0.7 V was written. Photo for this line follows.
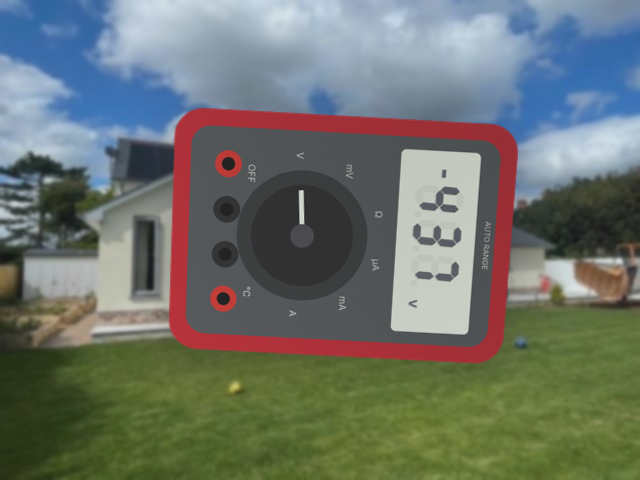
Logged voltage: -437 V
